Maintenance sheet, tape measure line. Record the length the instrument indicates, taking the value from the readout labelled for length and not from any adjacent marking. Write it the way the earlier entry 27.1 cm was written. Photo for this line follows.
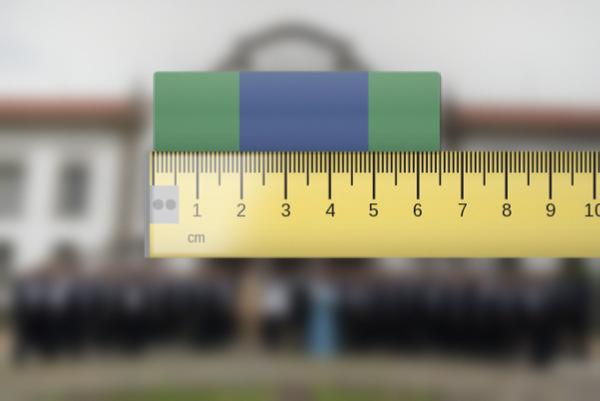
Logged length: 6.5 cm
